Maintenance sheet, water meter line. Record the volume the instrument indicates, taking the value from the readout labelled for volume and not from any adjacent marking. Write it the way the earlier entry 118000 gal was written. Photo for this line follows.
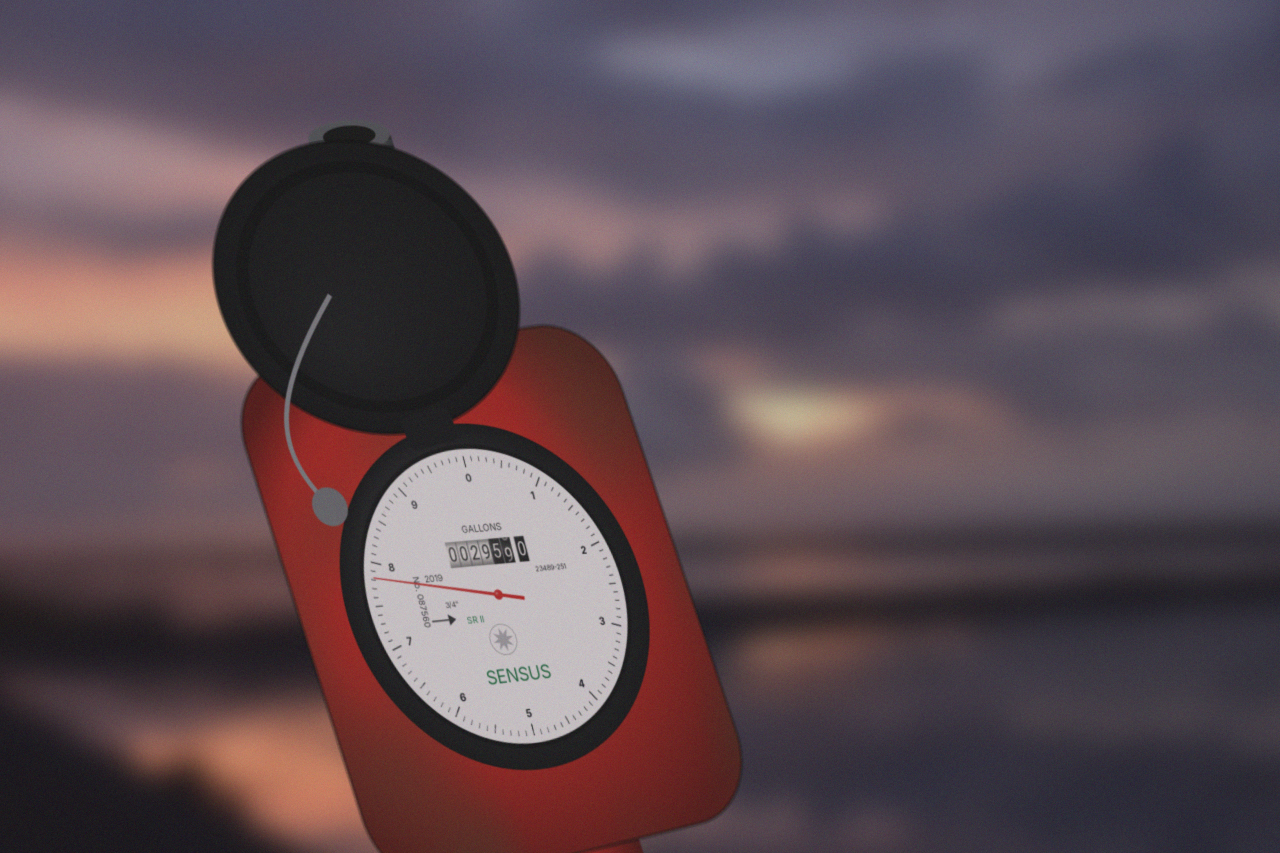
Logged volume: 29587.8 gal
